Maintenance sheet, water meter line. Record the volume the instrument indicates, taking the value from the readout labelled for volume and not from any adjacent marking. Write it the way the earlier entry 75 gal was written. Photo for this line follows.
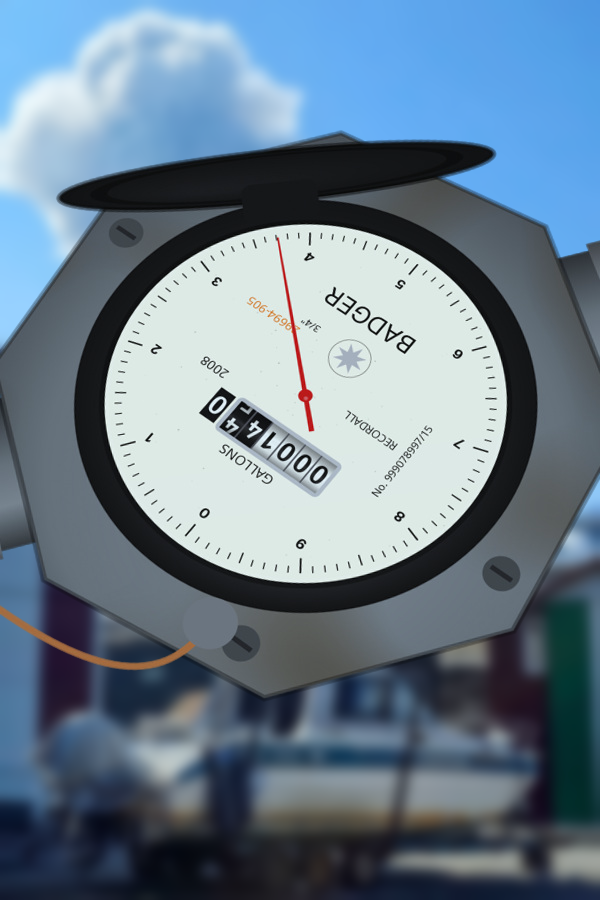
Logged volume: 1443.7 gal
